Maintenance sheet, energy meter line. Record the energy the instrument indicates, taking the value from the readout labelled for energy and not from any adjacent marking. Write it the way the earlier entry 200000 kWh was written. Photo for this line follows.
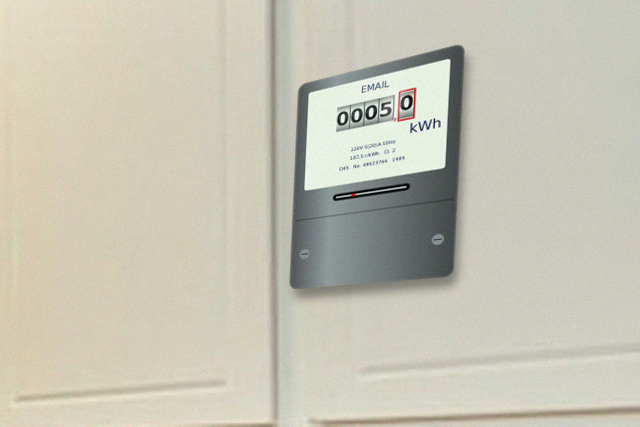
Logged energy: 5.0 kWh
